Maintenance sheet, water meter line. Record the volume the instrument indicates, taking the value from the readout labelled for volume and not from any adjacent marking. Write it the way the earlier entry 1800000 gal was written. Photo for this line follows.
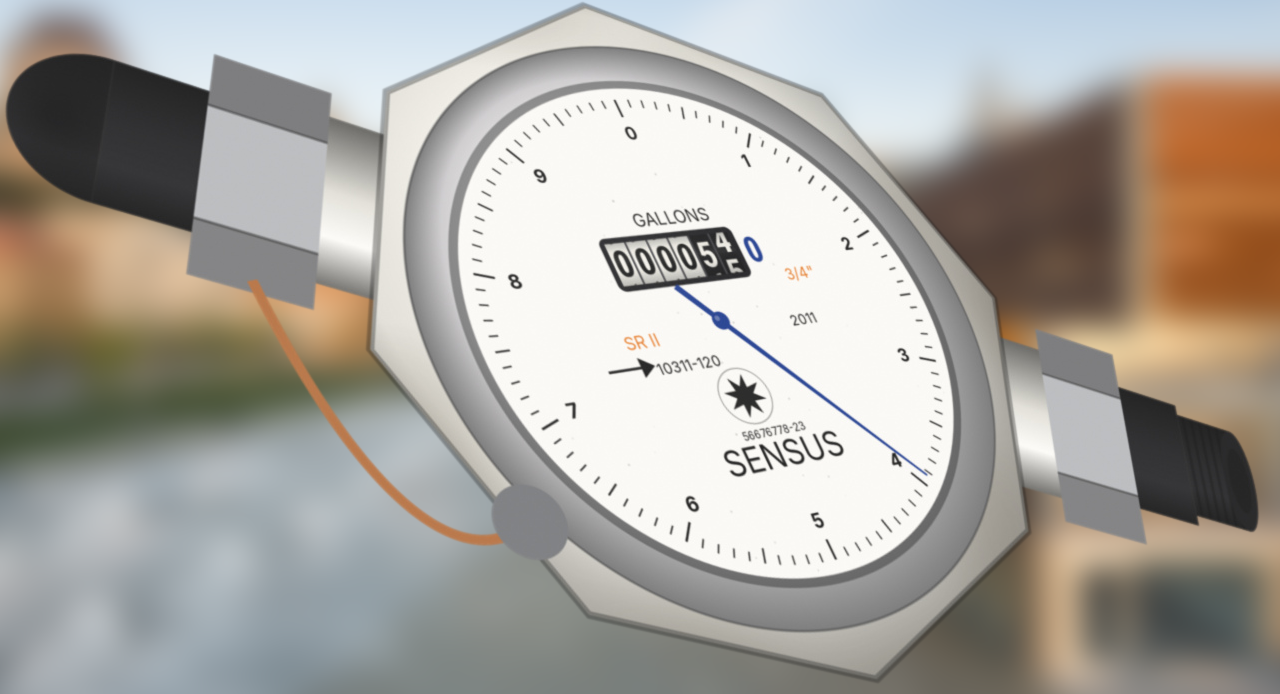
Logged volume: 543.9 gal
